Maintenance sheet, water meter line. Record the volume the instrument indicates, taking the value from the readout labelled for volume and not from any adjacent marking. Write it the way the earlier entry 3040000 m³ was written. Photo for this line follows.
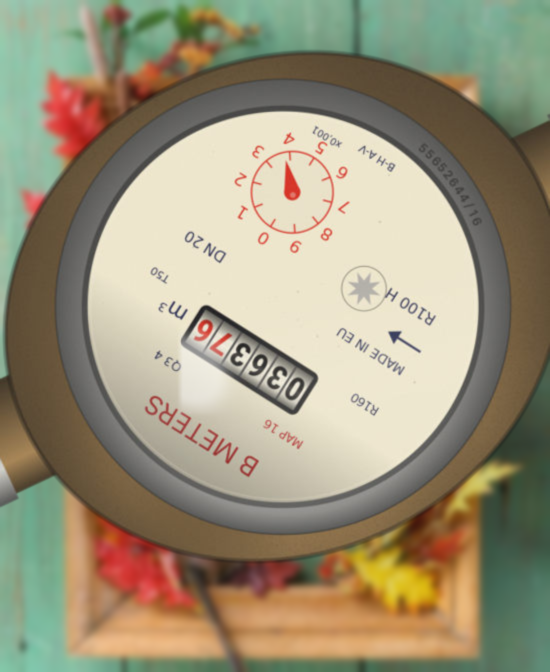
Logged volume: 363.763 m³
